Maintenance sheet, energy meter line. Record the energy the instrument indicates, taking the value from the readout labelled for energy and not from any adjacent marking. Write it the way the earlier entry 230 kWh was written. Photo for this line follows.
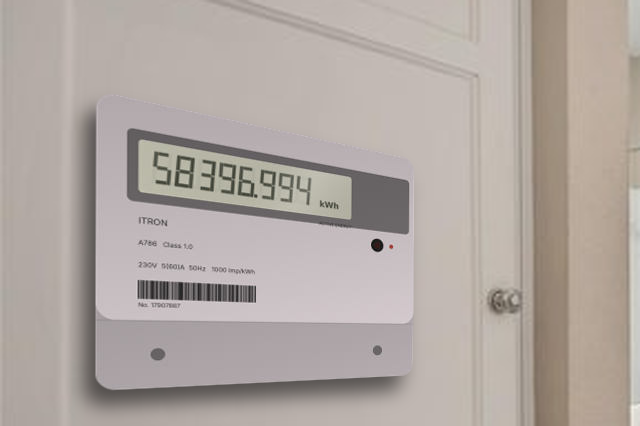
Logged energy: 58396.994 kWh
